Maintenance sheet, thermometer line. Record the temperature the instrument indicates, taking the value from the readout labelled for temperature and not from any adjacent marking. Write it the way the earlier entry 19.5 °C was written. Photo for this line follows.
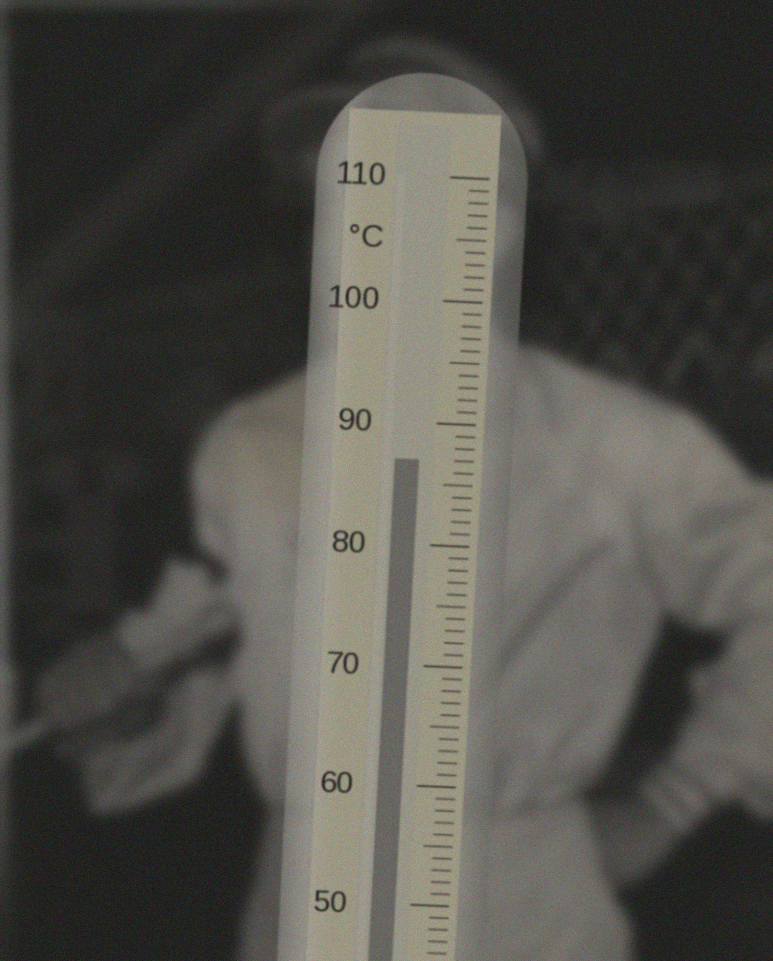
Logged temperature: 87 °C
